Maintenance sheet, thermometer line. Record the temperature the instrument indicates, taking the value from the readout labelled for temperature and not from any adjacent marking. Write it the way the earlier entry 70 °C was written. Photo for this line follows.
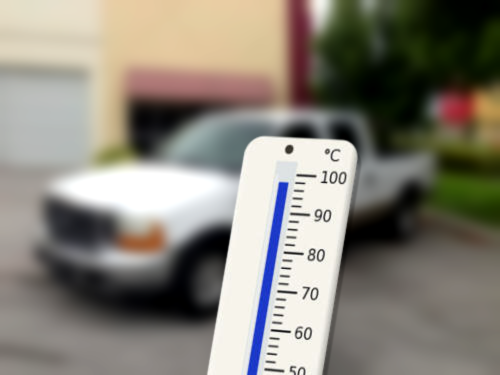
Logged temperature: 98 °C
